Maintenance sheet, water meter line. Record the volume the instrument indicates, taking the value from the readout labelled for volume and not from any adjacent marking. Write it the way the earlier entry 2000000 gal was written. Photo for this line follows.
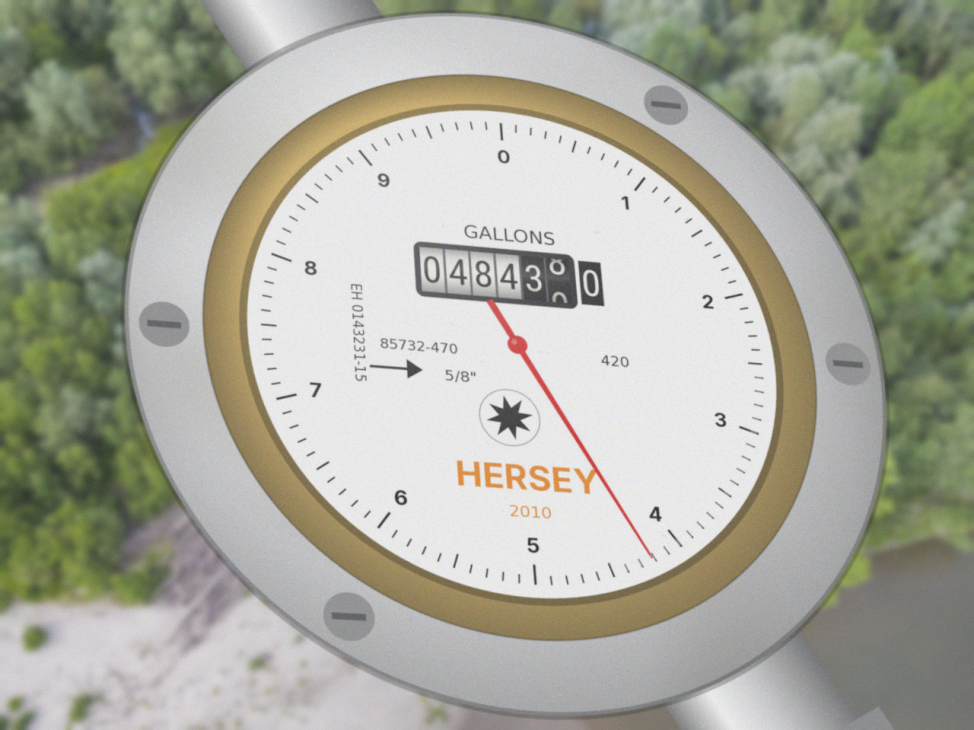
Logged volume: 484384.2 gal
